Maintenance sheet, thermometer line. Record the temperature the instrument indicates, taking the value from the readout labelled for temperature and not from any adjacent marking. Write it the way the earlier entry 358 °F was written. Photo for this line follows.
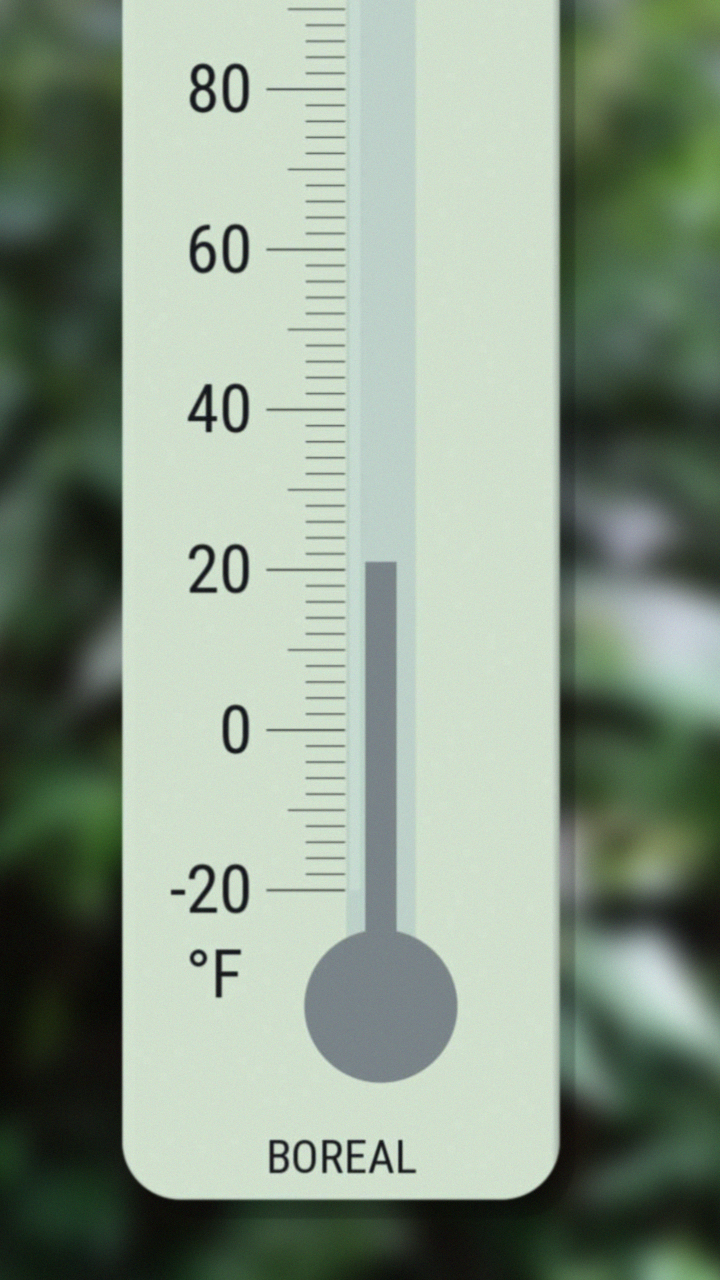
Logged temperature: 21 °F
